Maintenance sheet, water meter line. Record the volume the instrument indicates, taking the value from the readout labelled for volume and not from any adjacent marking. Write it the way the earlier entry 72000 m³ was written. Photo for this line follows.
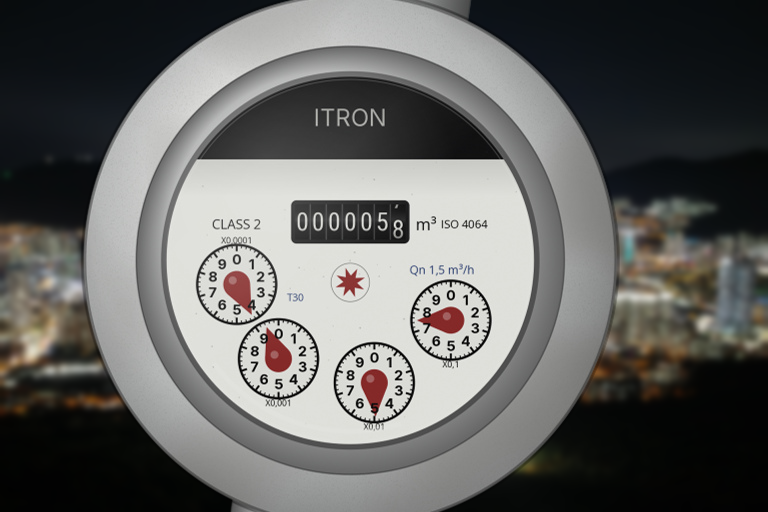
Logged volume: 57.7494 m³
